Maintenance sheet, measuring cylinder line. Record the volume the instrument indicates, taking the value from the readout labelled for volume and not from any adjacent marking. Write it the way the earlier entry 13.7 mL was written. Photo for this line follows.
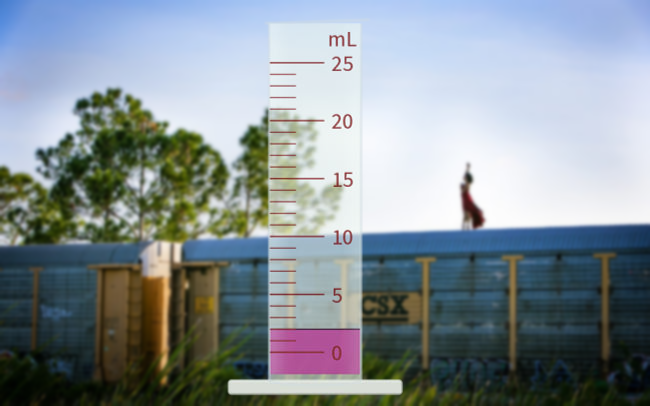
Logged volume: 2 mL
